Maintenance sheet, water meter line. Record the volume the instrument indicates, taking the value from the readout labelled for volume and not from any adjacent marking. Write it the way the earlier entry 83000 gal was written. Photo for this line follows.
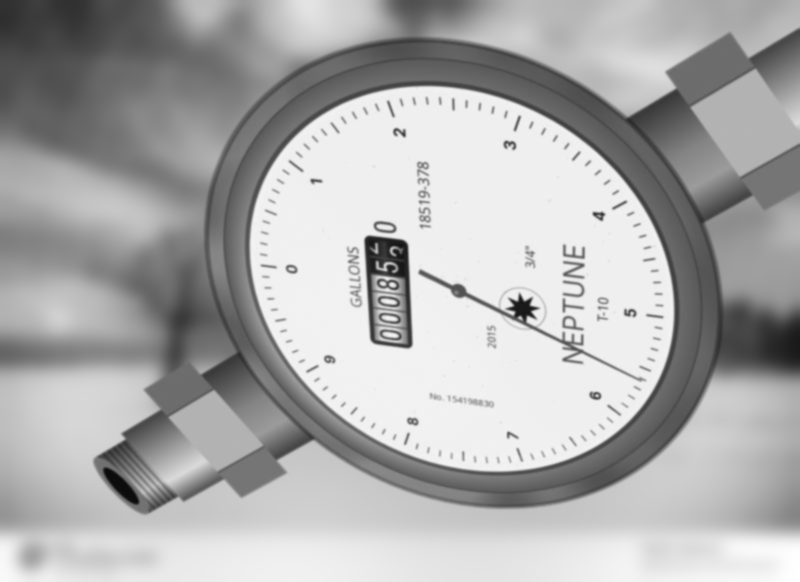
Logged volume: 8525.6 gal
